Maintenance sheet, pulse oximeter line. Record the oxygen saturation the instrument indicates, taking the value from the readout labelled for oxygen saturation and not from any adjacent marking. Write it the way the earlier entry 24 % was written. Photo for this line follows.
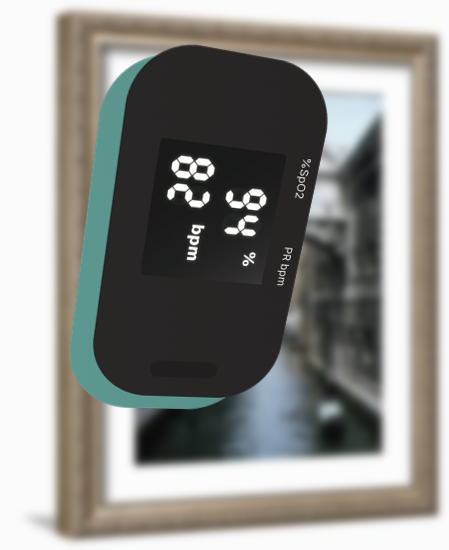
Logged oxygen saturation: 94 %
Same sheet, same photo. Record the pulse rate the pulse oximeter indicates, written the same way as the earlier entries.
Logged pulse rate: 82 bpm
